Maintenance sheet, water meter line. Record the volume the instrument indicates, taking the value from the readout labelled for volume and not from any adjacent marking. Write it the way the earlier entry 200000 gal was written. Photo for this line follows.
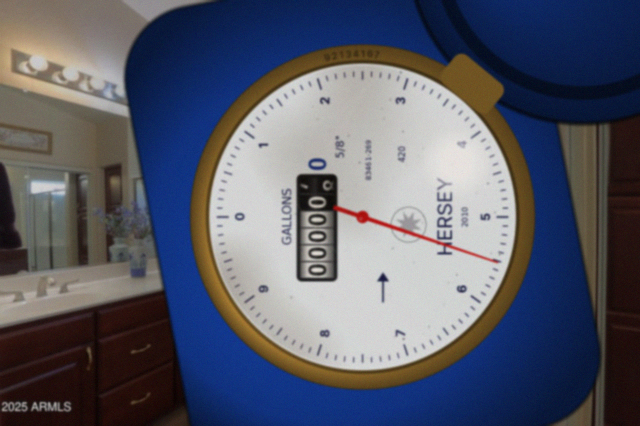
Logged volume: 75.5 gal
